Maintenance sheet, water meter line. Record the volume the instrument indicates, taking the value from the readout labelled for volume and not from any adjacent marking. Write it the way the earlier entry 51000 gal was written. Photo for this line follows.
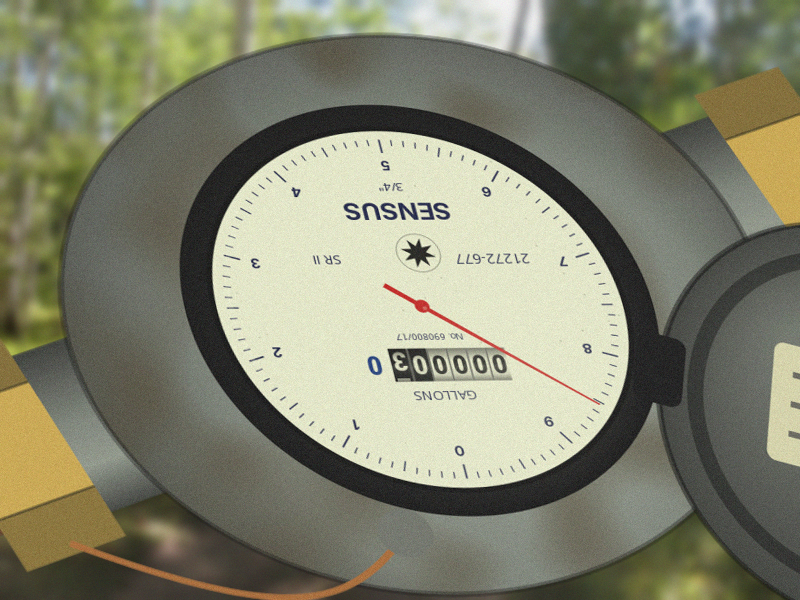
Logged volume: 28.5 gal
